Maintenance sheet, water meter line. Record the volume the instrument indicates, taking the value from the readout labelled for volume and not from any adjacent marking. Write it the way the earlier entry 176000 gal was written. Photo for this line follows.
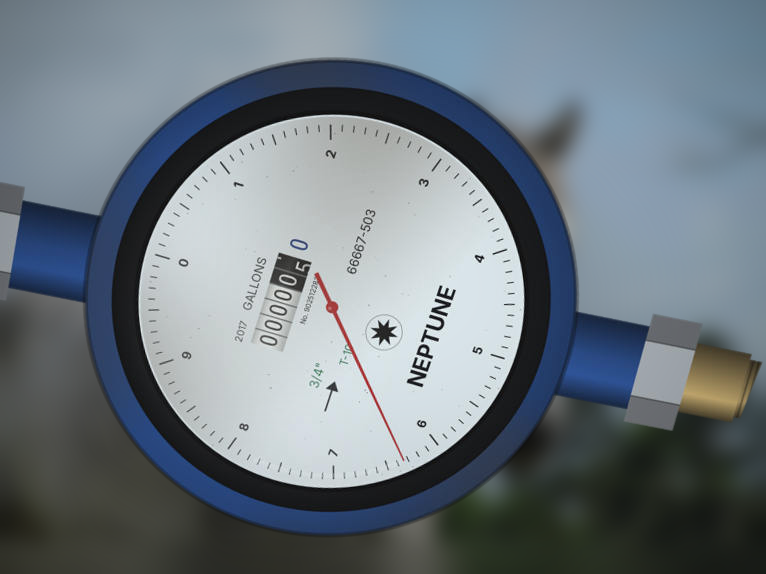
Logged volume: 46.3 gal
